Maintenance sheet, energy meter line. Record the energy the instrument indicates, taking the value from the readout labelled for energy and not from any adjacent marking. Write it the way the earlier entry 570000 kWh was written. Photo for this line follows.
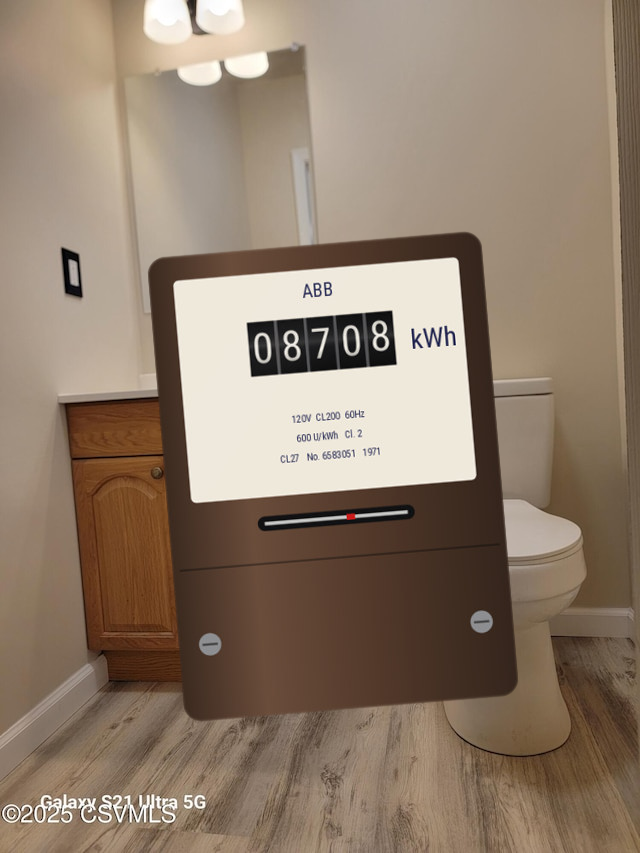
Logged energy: 8708 kWh
